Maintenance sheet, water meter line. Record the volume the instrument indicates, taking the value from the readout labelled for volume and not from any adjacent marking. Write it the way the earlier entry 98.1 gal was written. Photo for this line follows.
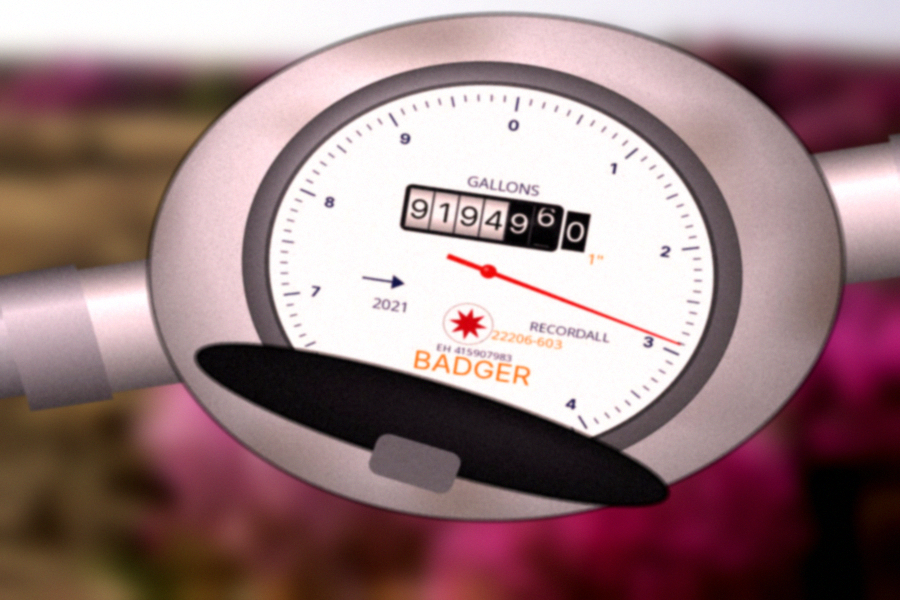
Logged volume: 9194962.9 gal
